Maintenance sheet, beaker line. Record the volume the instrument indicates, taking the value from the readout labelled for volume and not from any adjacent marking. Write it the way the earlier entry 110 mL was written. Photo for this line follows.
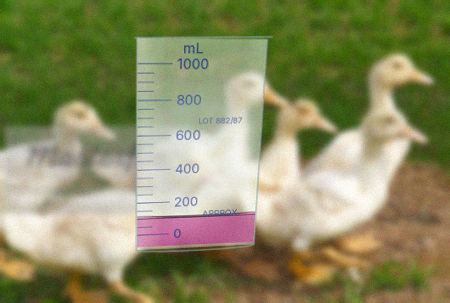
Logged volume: 100 mL
